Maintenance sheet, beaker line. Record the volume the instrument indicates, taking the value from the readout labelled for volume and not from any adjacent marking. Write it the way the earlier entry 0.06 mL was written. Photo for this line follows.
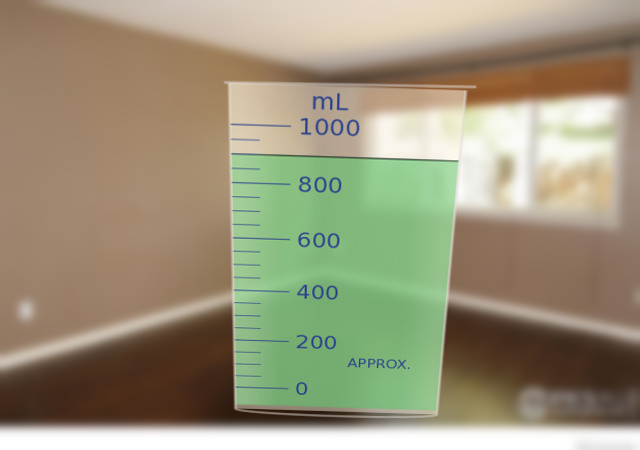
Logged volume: 900 mL
